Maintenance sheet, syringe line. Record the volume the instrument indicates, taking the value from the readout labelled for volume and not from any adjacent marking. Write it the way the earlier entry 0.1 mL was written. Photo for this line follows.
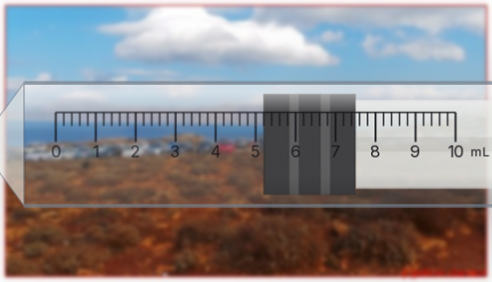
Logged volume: 5.2 mL
